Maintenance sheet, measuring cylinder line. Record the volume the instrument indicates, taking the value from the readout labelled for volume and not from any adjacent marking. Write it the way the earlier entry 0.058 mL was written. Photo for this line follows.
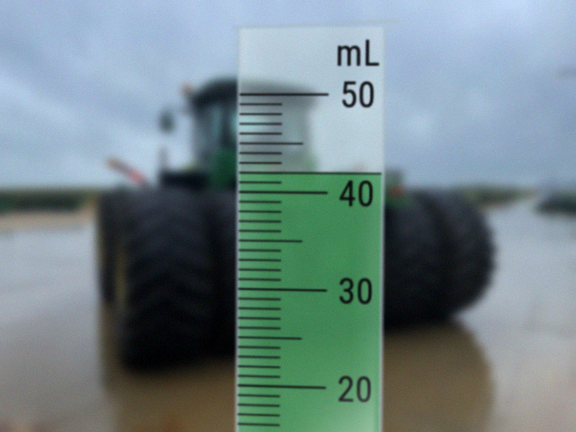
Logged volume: 42 mL
